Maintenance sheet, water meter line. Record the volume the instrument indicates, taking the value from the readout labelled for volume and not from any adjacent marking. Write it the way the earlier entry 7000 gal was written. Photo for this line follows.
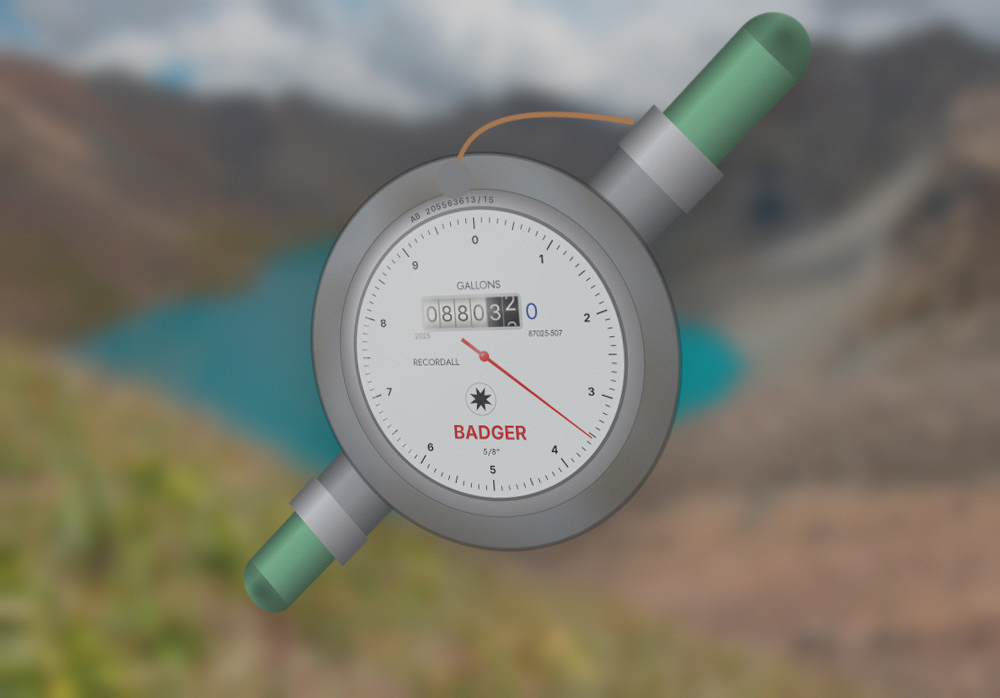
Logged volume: 880323.5 gal
